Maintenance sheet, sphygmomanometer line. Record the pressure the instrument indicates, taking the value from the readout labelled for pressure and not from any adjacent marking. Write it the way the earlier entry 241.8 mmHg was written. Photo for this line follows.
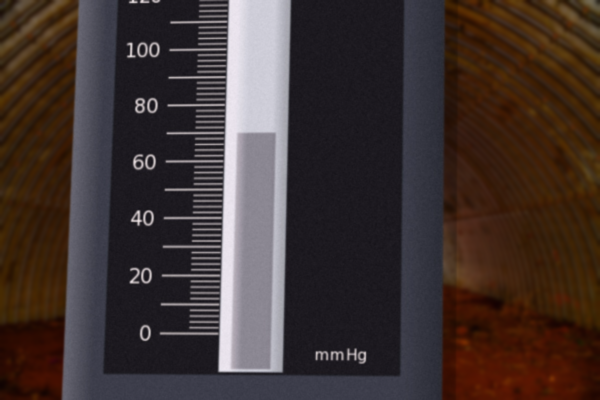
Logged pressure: 70 mmHg
